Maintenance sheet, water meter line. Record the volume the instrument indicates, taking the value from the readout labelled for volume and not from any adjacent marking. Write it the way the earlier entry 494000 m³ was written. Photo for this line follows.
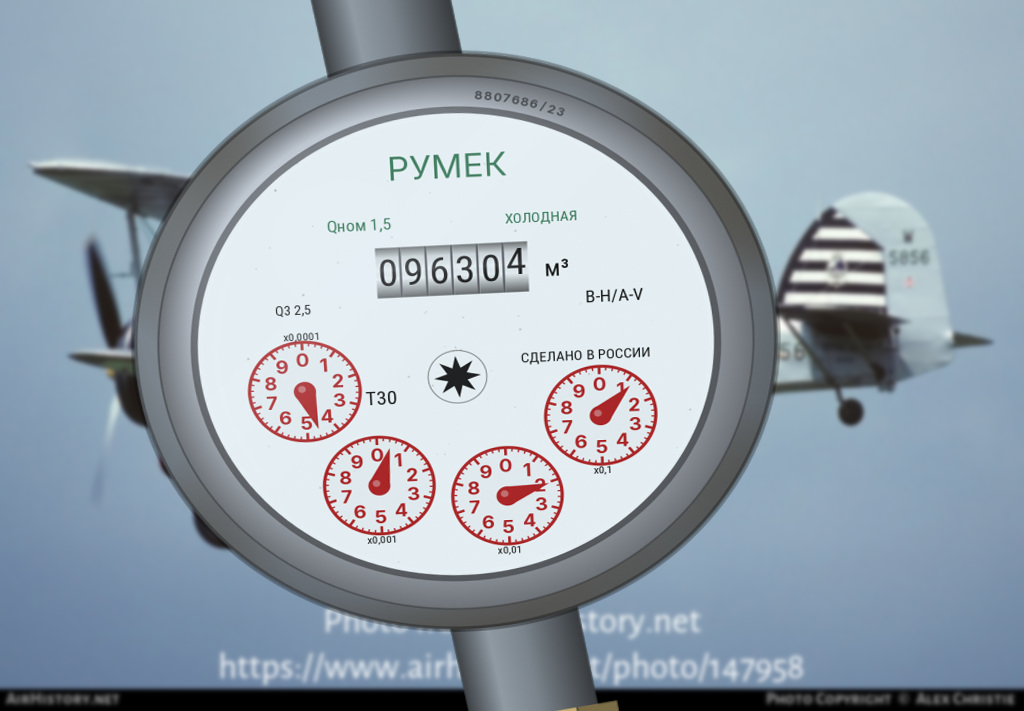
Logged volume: 96304.1204 m³
